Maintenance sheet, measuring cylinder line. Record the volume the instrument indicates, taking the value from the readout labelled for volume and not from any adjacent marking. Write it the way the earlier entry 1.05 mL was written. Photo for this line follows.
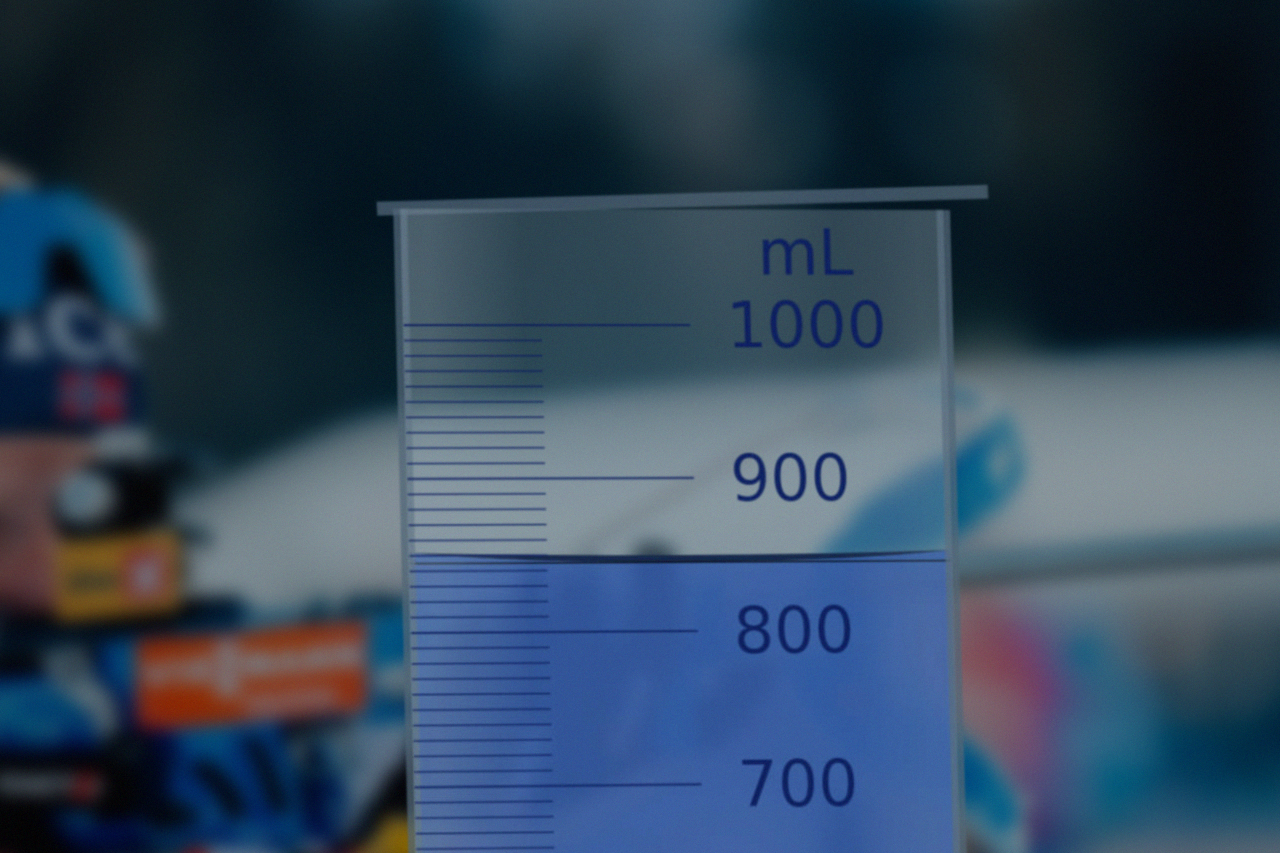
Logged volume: 845 mL
